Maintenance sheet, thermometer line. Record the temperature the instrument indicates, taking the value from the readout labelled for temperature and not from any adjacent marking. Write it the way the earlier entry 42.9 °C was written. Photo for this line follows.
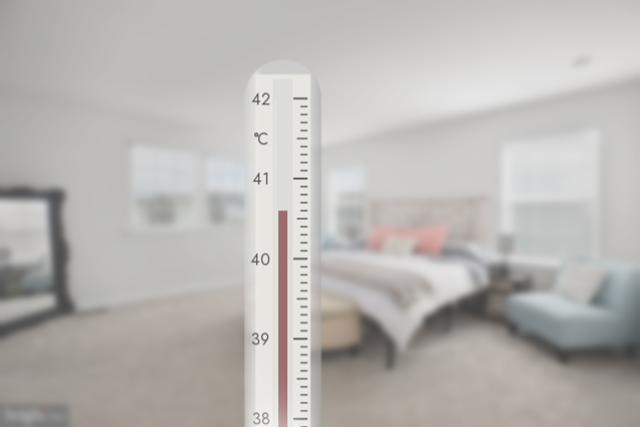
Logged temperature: 40.6 °C
